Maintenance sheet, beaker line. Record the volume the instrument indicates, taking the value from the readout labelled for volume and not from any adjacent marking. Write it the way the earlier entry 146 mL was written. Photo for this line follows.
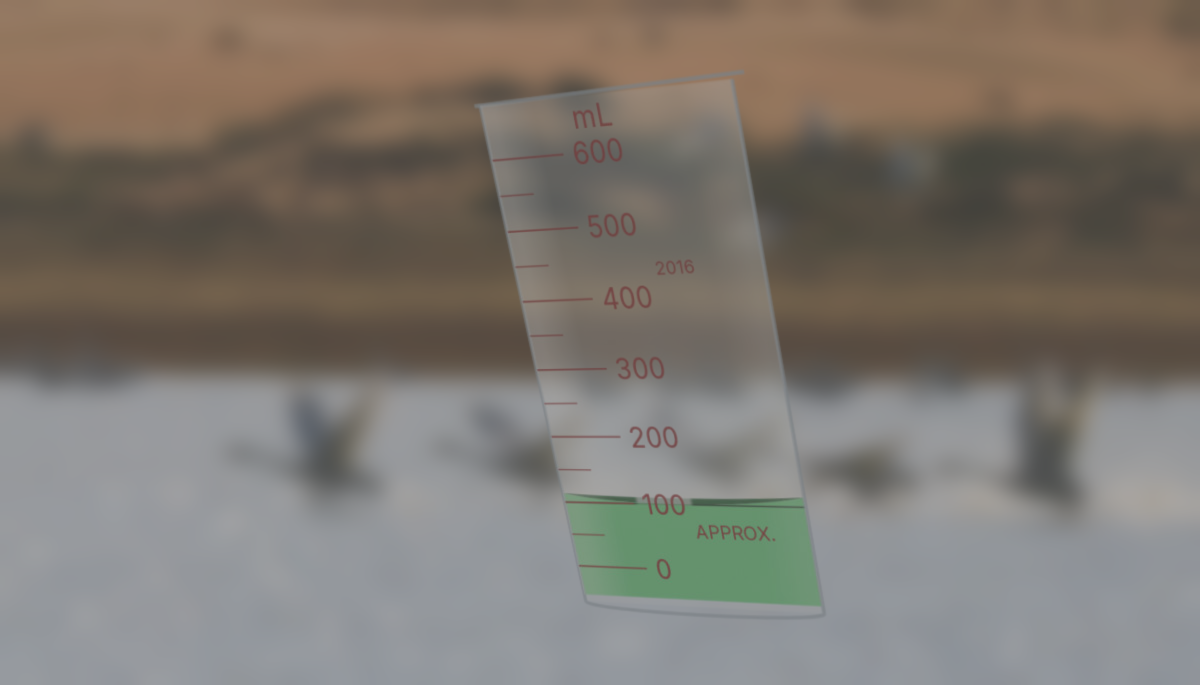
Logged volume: 100 mL
